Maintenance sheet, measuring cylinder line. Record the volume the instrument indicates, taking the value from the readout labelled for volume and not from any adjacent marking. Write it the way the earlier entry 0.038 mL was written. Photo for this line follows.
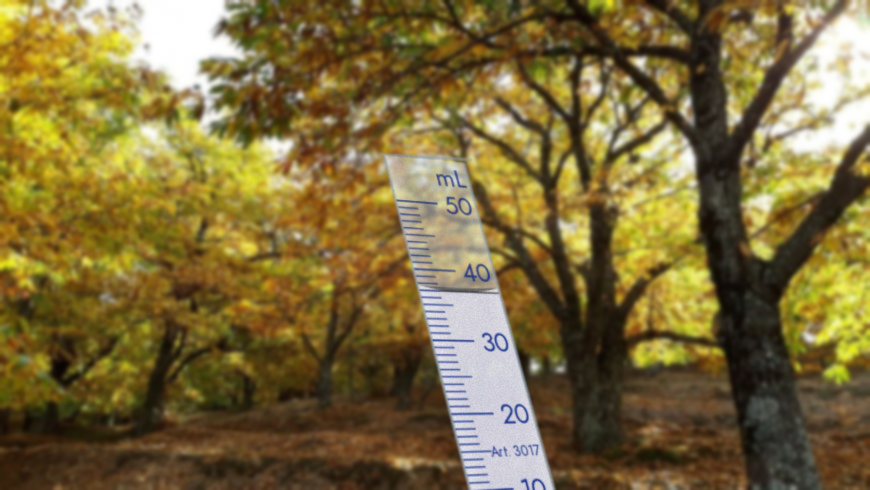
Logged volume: 37 mL
